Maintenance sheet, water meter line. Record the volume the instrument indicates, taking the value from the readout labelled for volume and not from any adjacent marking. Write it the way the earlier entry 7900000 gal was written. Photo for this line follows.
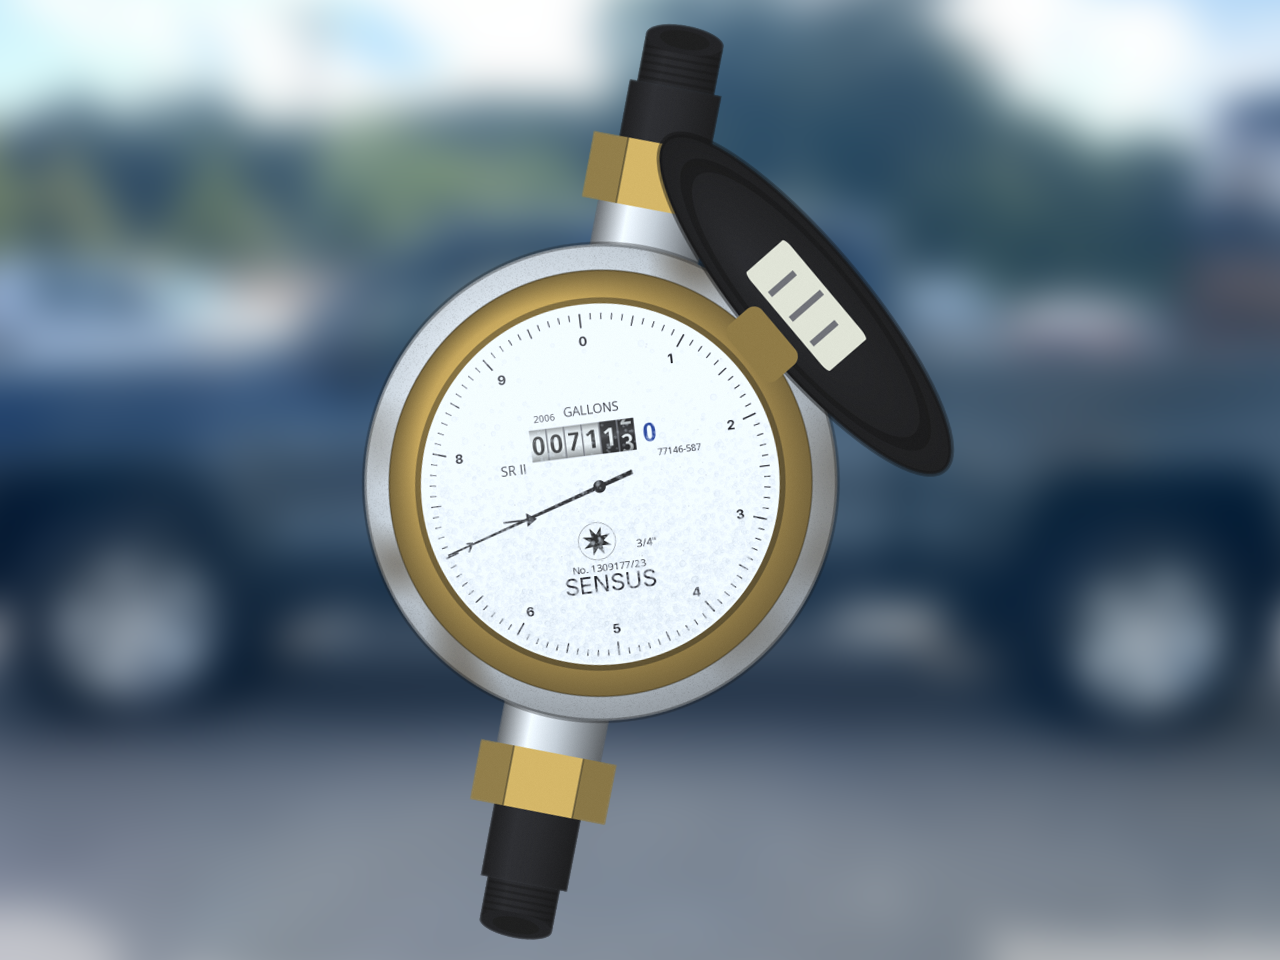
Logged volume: 71127.0 gal
